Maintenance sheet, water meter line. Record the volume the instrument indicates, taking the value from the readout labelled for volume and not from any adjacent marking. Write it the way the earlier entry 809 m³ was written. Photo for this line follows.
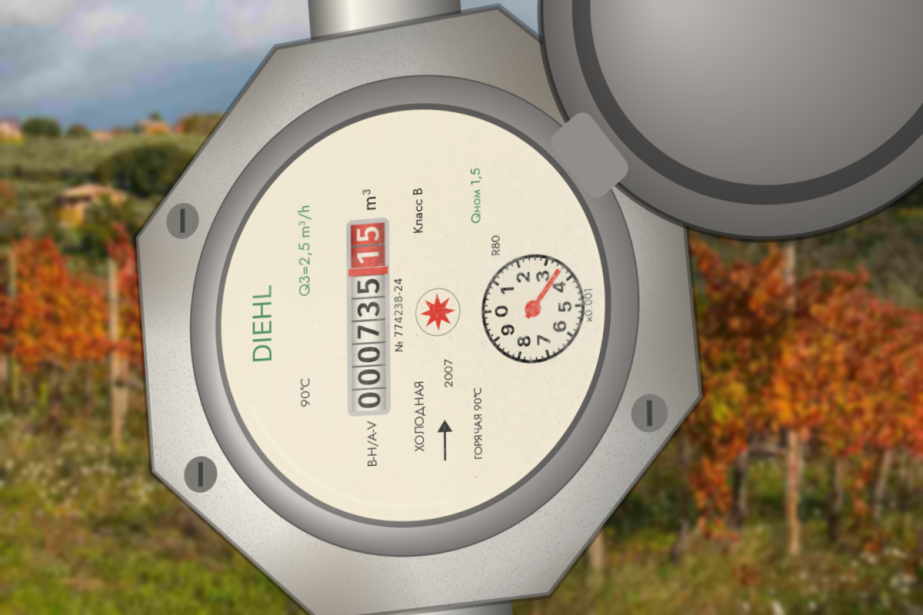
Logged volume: 735.153 m³
